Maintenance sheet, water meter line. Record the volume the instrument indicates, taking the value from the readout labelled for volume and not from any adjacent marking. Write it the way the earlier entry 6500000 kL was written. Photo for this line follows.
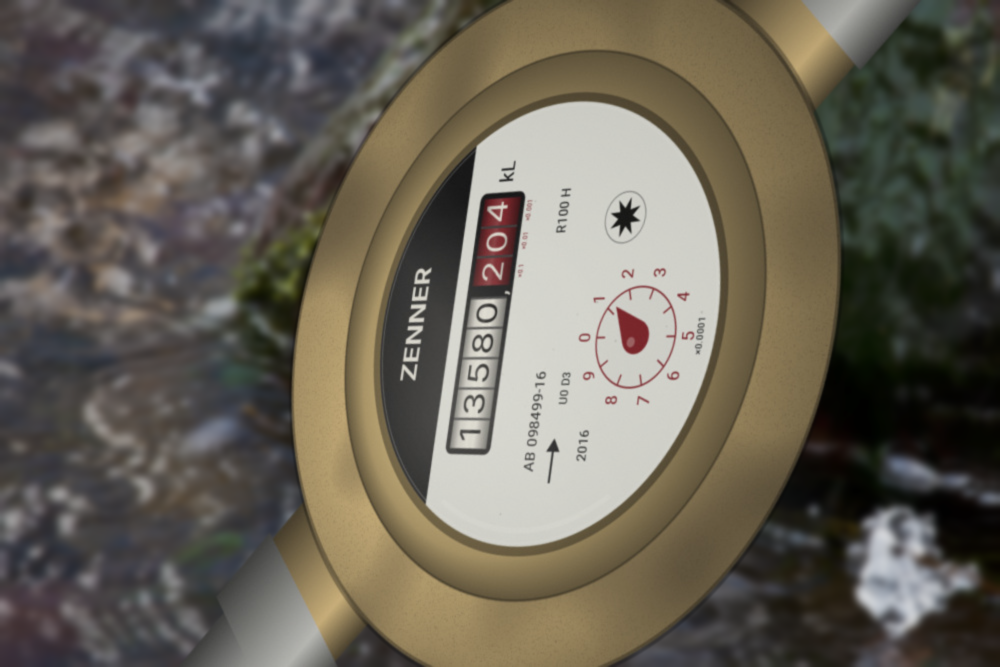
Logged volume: 13580.2041 kL
